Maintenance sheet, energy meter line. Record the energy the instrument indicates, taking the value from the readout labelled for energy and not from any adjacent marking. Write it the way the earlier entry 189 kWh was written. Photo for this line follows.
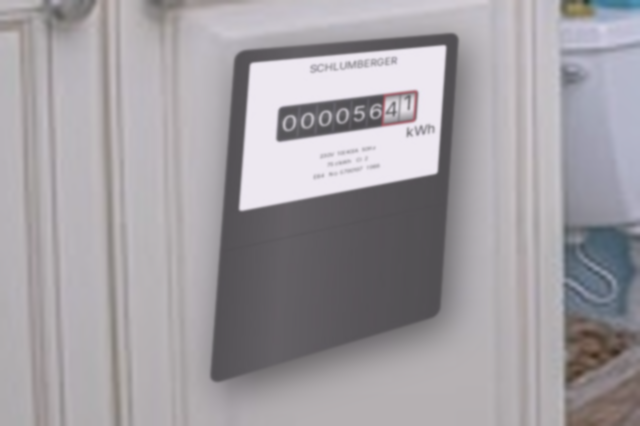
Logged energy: 56.41 kWh
